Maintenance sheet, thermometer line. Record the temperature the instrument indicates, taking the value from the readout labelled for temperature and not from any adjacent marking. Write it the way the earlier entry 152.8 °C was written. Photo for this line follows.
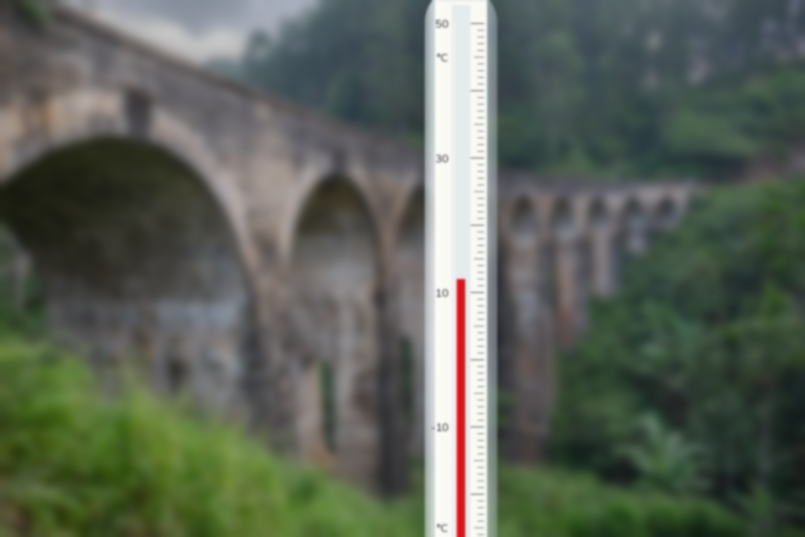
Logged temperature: 12 °C
